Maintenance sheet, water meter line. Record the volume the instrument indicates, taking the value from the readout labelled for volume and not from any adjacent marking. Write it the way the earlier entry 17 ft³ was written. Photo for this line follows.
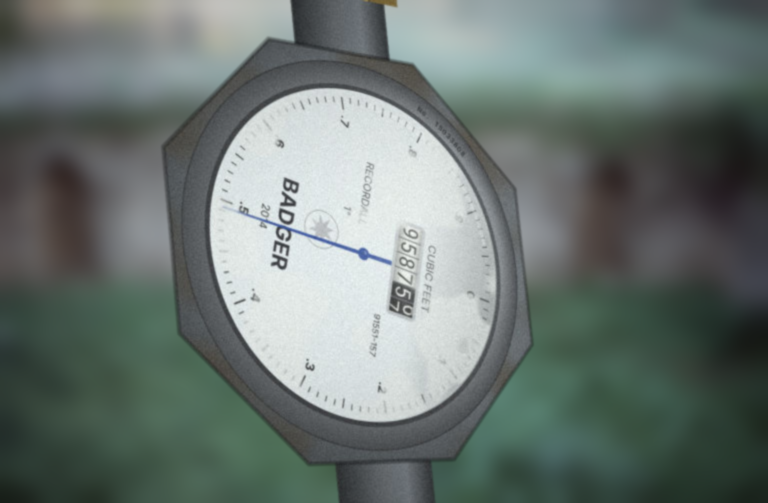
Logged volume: 958756.49 ft³
